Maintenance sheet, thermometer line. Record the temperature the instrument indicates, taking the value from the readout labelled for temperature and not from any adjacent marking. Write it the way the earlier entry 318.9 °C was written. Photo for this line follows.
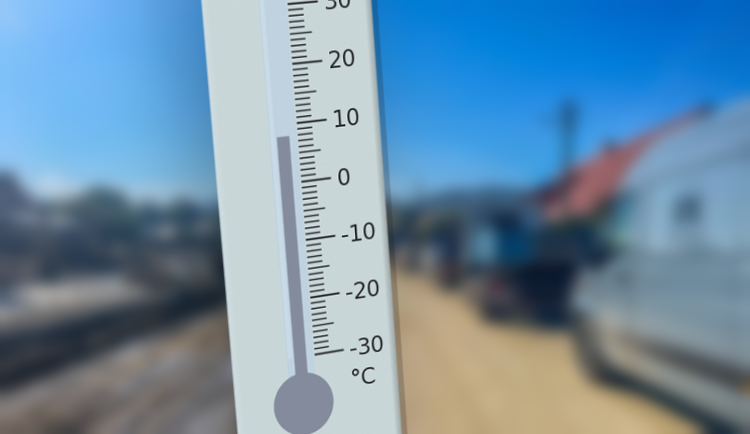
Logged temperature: 8 °C
